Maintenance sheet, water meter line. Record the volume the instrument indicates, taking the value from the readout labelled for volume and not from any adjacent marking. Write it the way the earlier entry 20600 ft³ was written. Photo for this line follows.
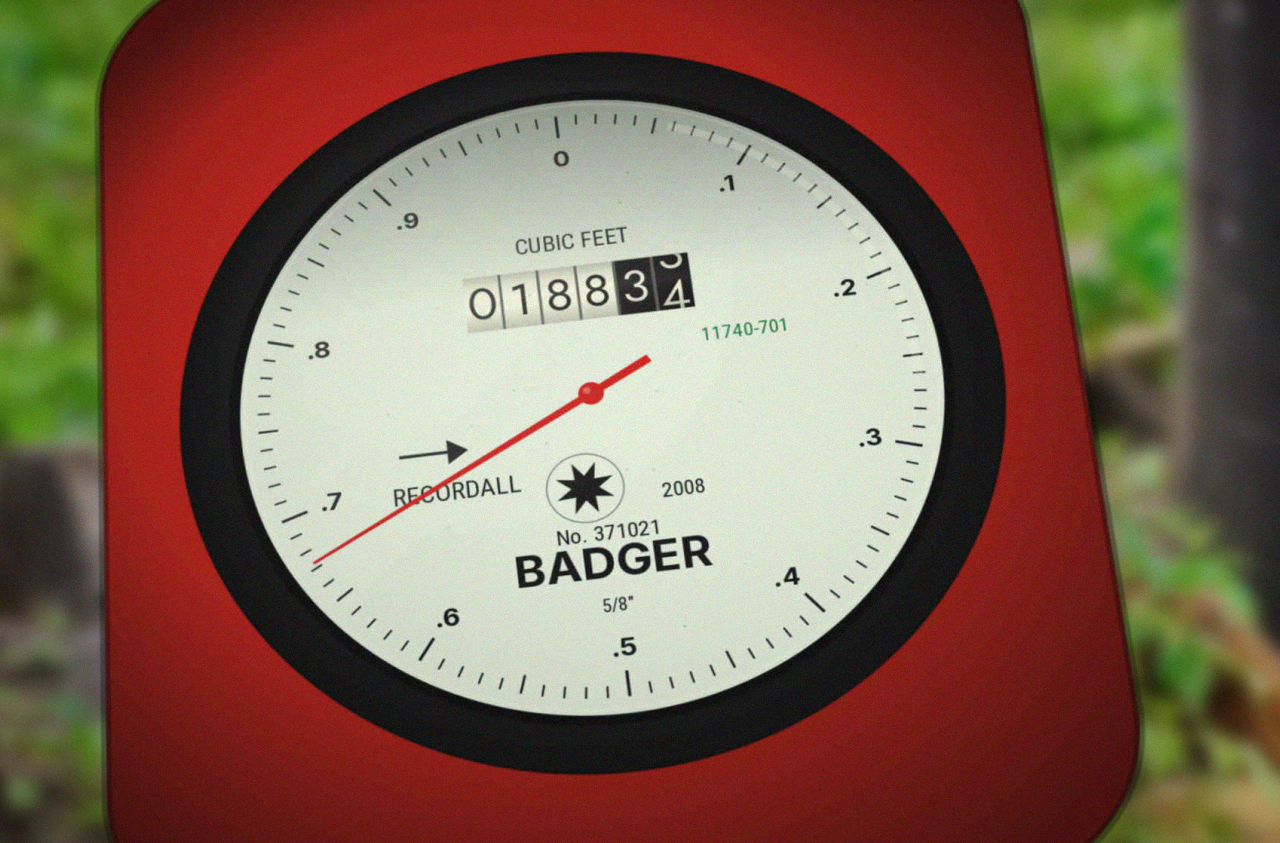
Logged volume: 18833.67 ft³
